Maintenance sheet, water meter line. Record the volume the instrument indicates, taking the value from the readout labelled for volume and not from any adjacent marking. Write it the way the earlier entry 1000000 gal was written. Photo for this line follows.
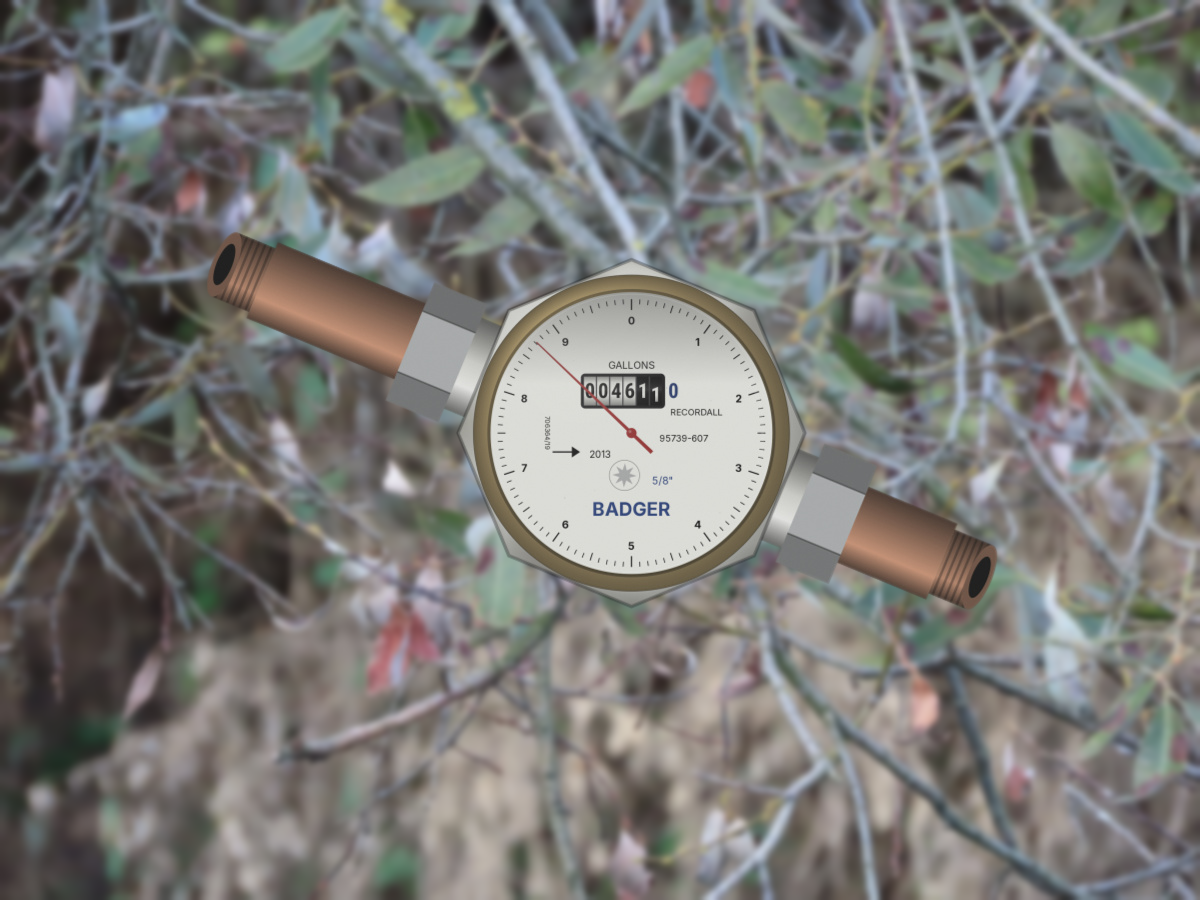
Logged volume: 46108.7 gal
